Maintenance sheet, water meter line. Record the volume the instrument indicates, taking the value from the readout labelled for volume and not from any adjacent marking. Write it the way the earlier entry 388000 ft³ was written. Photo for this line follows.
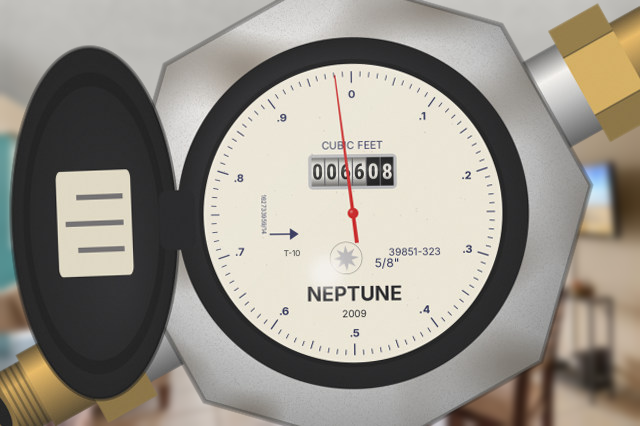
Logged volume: 6607.98 ft³
